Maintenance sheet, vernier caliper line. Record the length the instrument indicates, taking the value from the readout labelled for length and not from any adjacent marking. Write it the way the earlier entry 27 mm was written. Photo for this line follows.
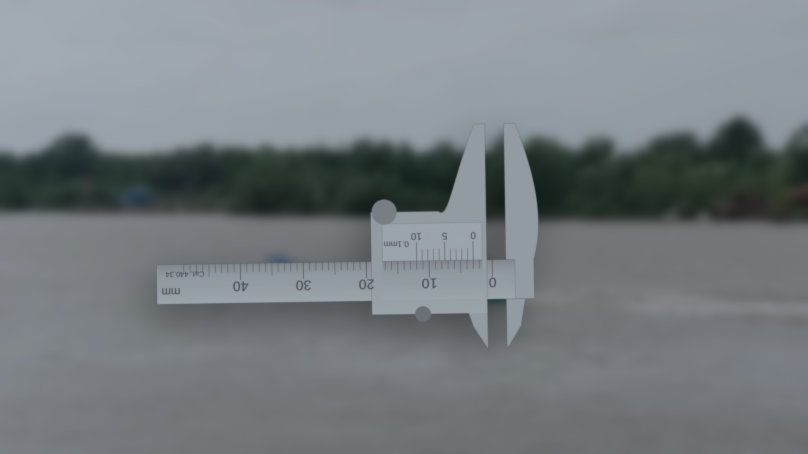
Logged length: 3.0 mm
